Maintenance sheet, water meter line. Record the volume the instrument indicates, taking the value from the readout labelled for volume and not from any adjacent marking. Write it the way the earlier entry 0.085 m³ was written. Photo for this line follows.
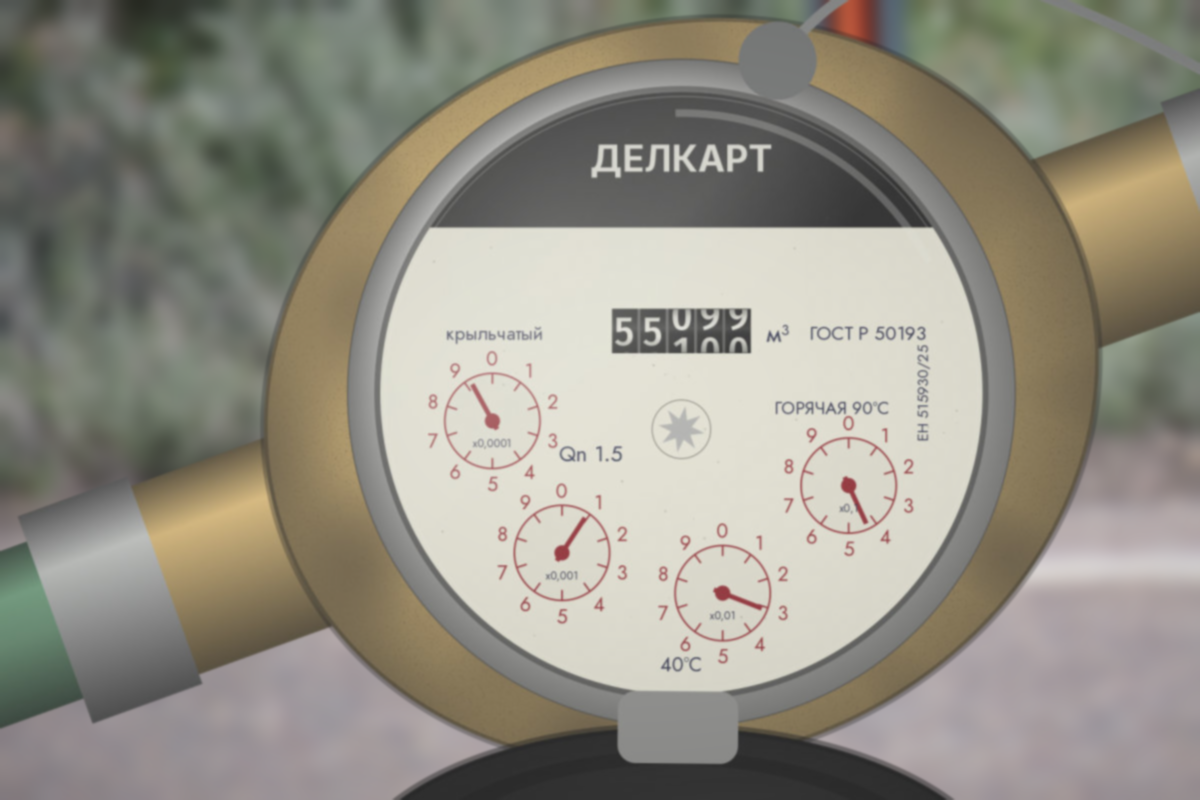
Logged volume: 55099.4309 m³
